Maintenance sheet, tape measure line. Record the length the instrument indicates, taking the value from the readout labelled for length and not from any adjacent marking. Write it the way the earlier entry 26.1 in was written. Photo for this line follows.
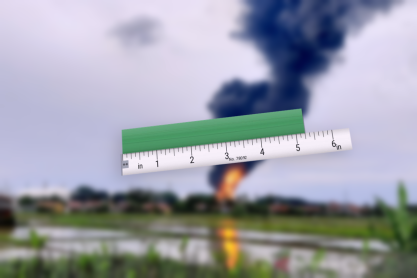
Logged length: 5.25 in
